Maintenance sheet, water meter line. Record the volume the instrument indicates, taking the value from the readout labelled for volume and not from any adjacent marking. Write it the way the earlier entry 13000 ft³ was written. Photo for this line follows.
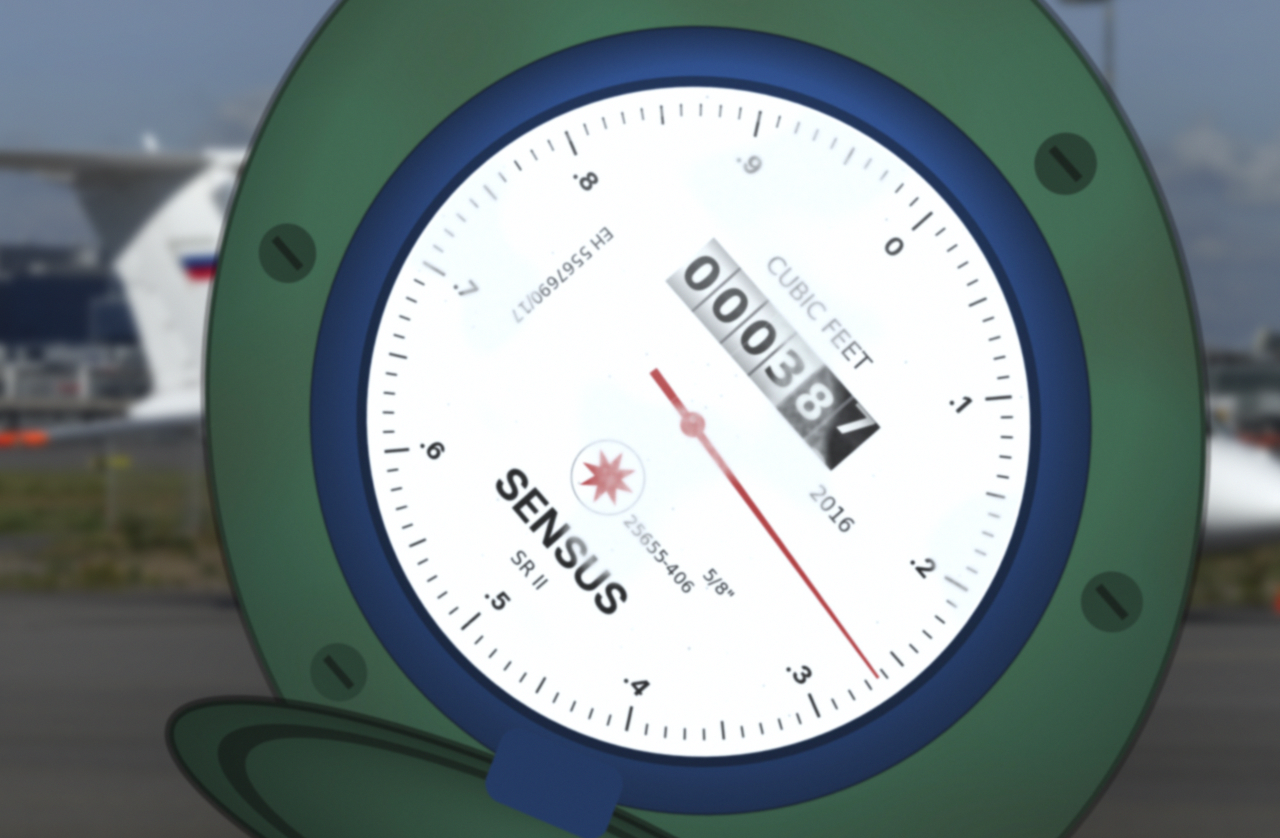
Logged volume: 387.26 ft³
